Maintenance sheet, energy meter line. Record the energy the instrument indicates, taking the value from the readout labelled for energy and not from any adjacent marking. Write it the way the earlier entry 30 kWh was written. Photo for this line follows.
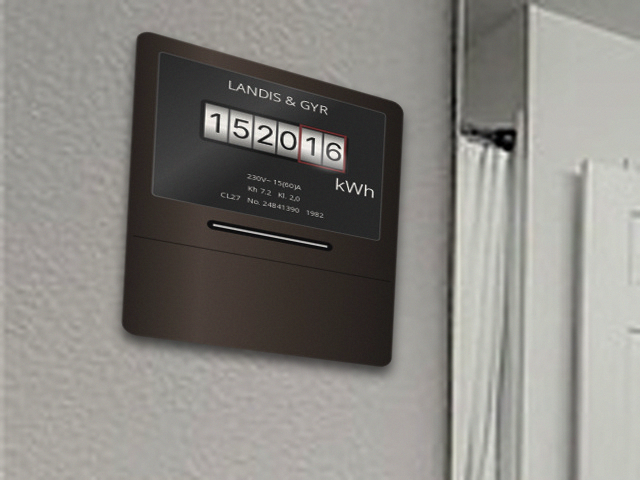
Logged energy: 1520.16 kWh
